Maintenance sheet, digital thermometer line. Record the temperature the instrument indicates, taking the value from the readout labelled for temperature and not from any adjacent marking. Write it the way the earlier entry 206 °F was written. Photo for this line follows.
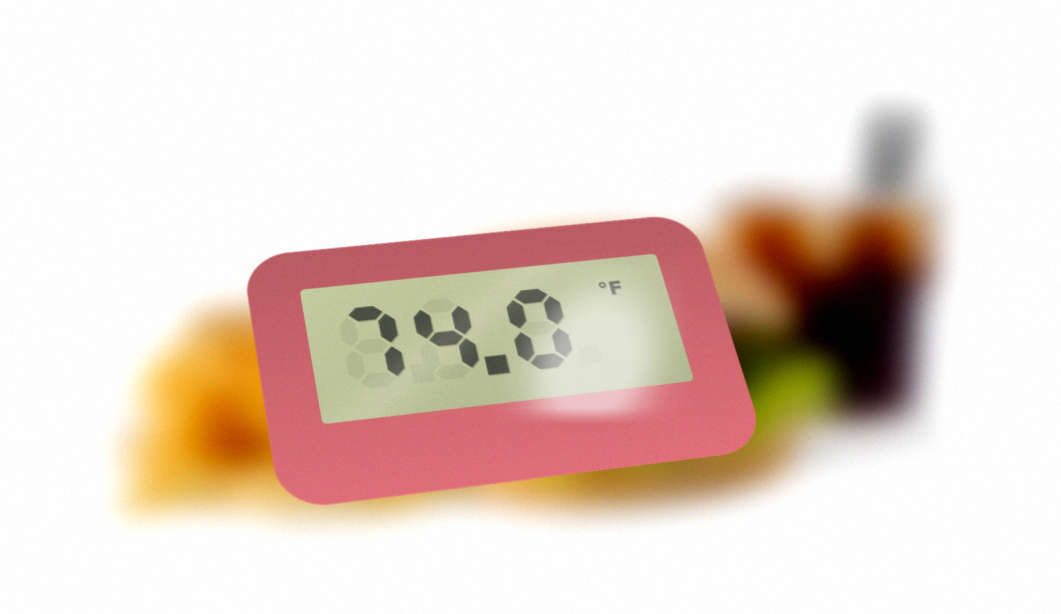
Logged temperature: 74.0 °F
